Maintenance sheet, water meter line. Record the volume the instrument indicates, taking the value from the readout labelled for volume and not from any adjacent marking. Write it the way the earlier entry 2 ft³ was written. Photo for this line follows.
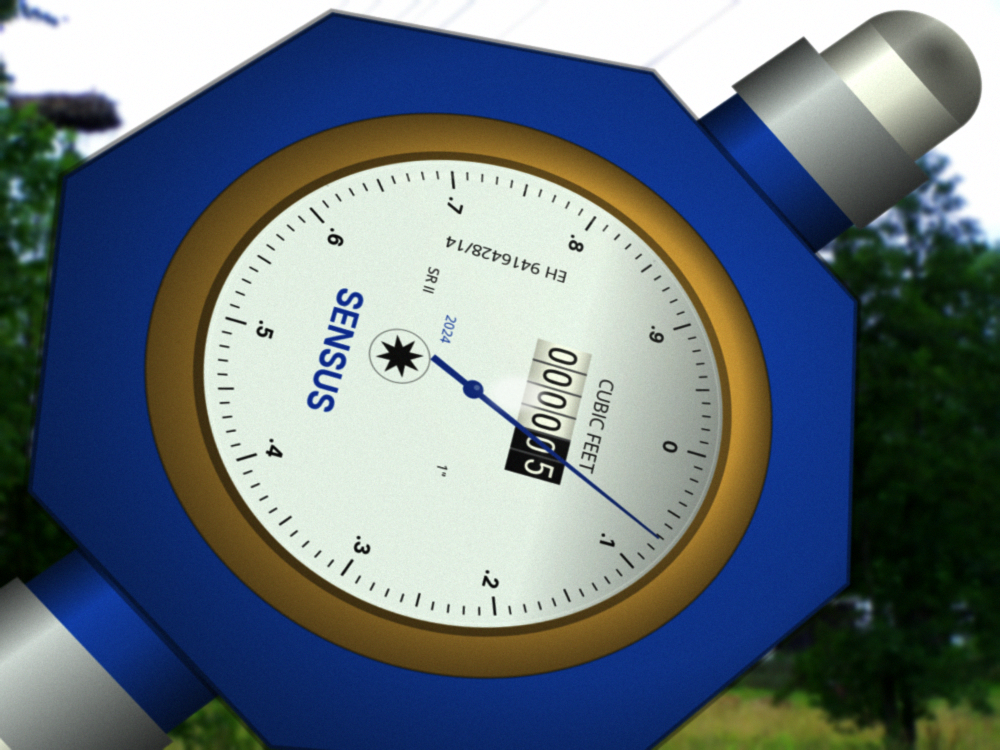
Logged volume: 5.07 ft³
